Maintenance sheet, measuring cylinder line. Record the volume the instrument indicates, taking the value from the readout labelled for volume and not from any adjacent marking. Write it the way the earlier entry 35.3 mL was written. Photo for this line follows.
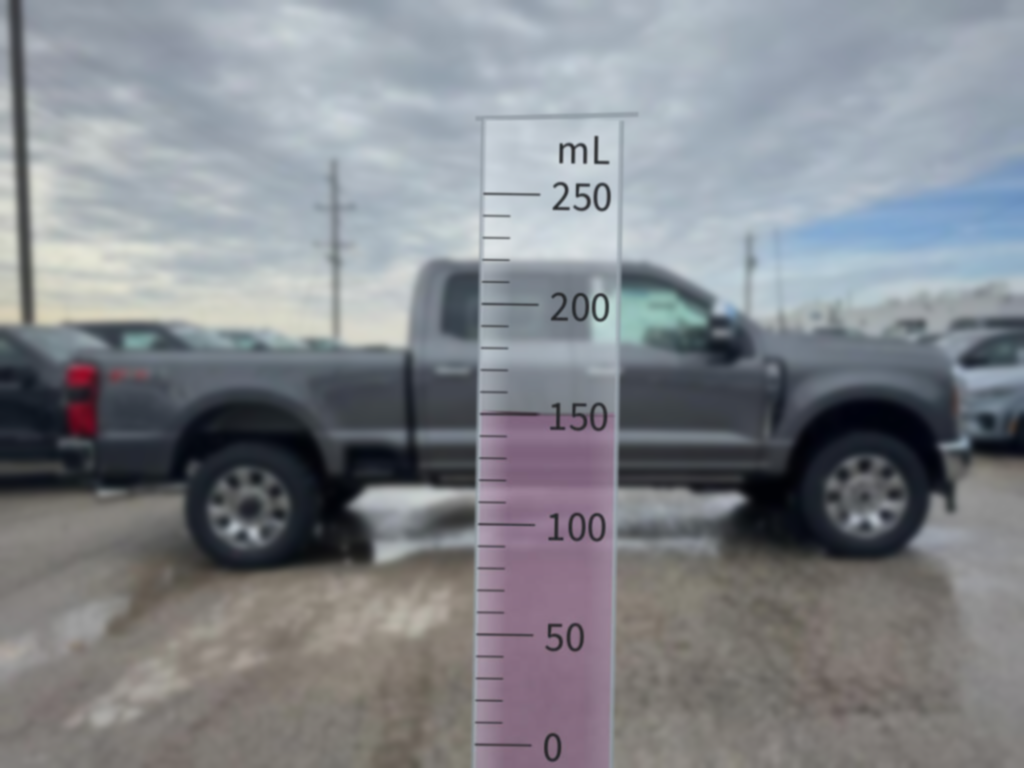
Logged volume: 150 mL
